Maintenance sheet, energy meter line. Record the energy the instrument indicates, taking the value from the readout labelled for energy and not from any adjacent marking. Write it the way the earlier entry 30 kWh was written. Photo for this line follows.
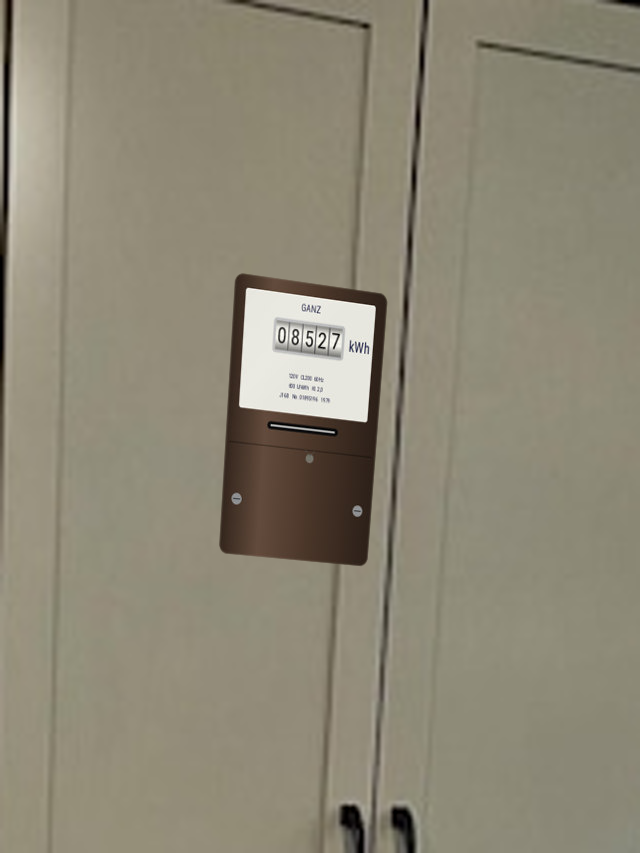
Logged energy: 8527 kWh
